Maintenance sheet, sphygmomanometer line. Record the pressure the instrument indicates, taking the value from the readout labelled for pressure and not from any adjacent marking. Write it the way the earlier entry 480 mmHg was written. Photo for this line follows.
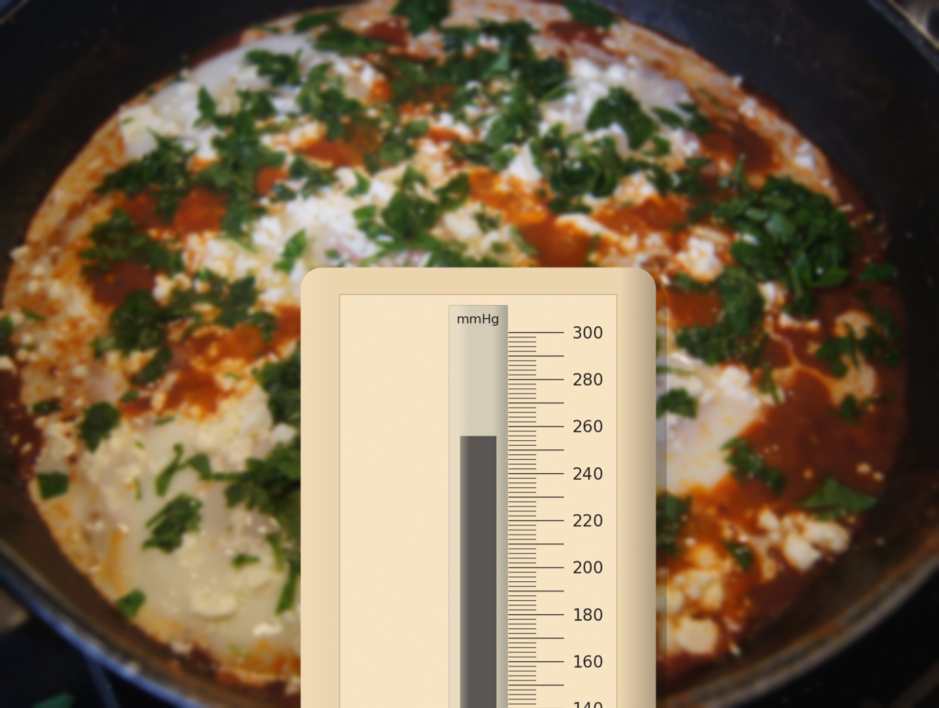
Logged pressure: 256 mmHg
